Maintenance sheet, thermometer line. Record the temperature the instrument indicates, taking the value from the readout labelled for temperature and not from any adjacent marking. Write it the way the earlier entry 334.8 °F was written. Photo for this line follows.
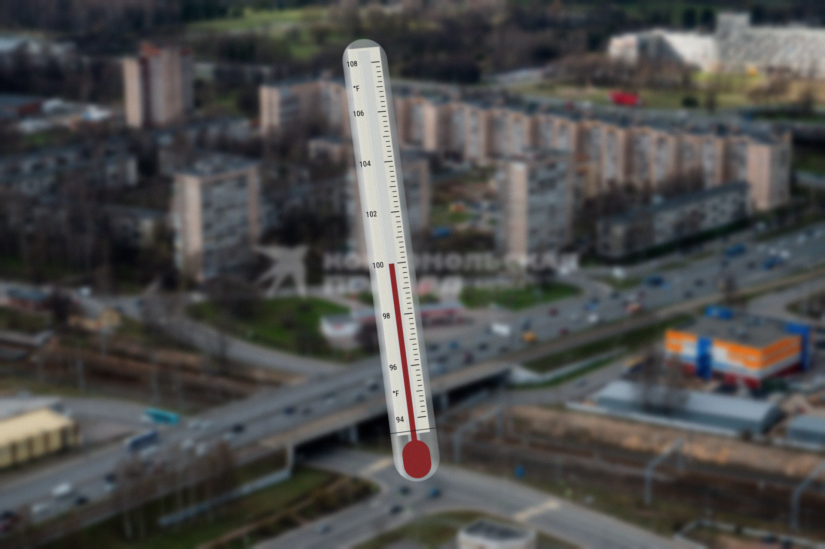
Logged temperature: 100 °F
